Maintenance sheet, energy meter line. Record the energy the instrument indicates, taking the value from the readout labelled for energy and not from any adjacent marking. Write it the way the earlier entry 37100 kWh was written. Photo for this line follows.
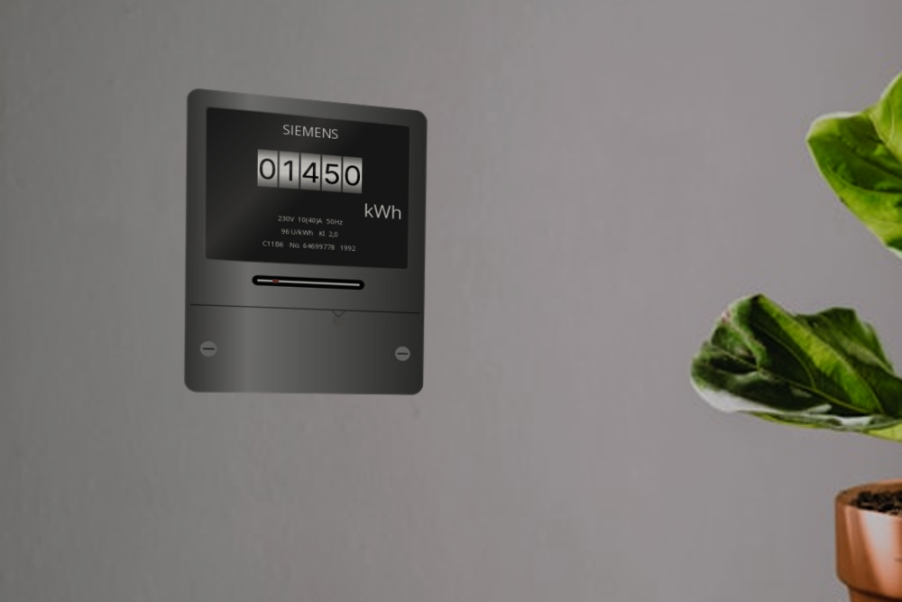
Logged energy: 1450 kWh
